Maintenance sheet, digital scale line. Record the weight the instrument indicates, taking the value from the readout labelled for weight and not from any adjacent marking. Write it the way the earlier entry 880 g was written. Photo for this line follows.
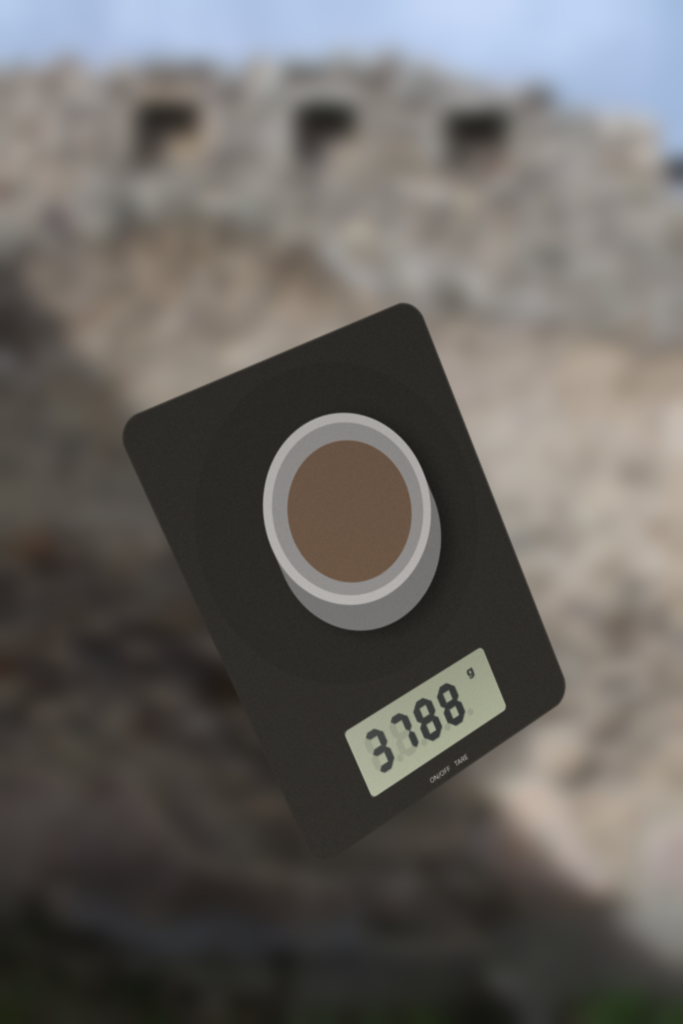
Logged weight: 3788 g
